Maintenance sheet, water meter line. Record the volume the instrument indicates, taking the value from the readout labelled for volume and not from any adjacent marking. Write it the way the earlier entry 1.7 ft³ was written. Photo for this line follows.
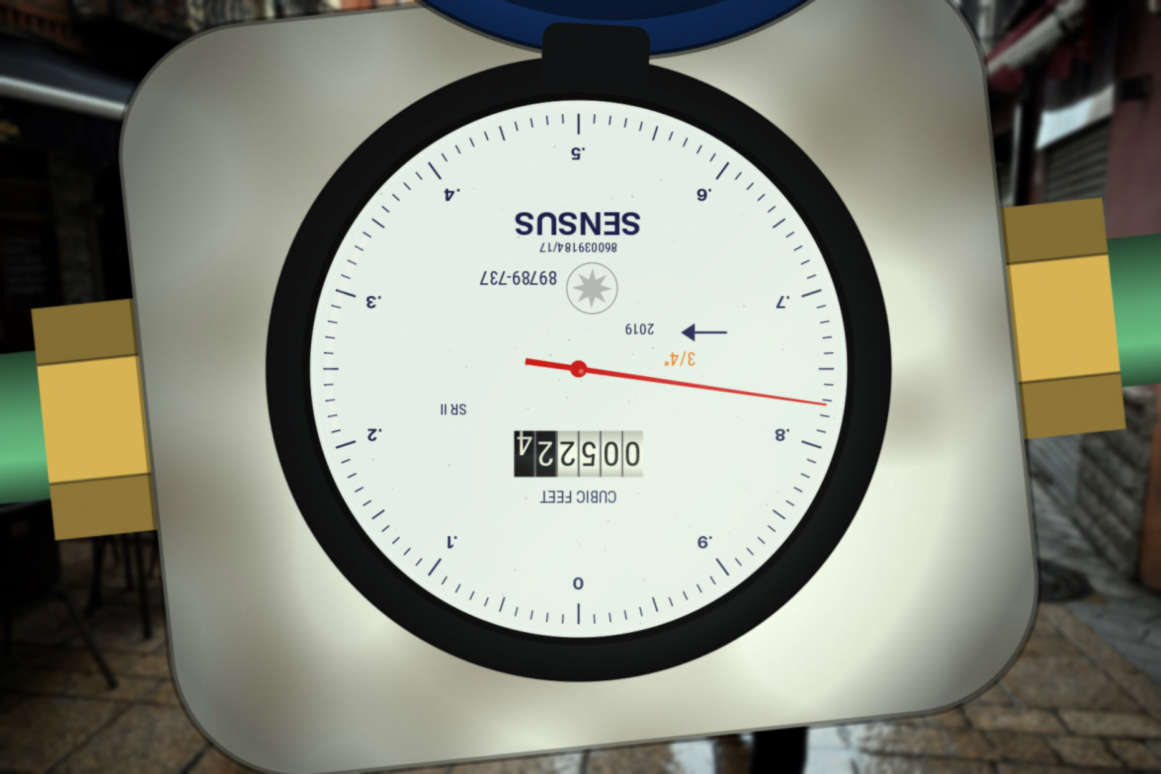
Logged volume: 5223.77 ft³
